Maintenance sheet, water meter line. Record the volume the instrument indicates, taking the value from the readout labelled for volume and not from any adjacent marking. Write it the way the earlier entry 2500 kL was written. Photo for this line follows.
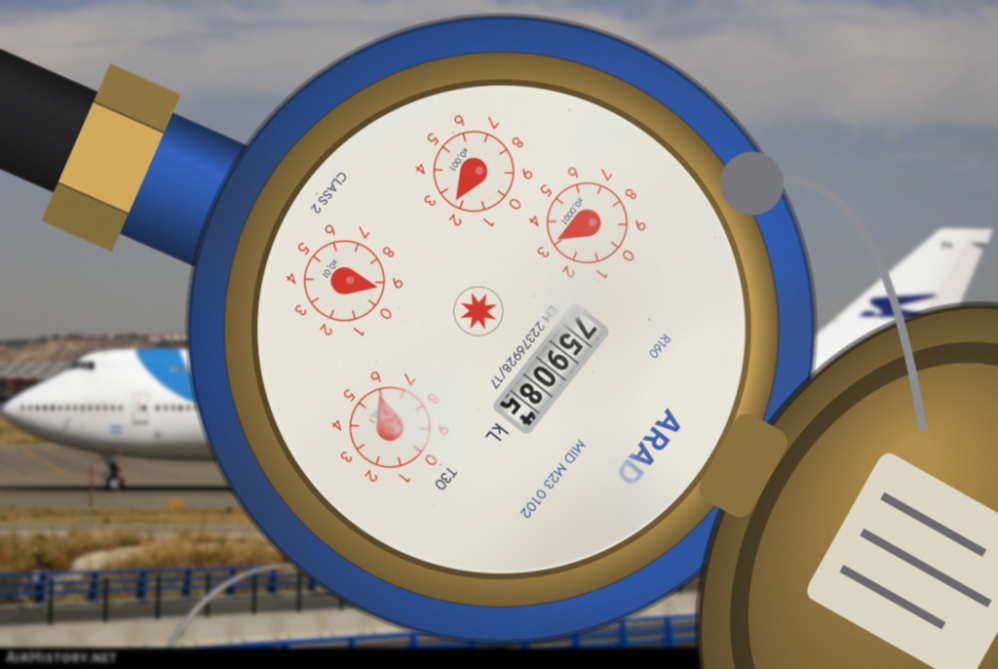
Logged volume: 759084.5923 kL
